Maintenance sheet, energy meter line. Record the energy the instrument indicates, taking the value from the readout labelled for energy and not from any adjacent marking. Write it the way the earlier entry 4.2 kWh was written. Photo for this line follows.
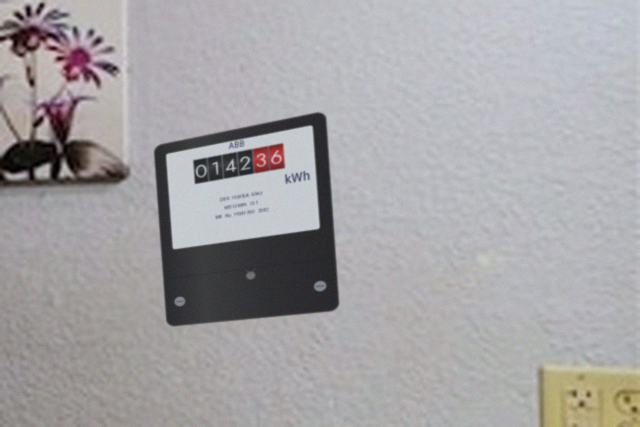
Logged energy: 142.36 kWh
